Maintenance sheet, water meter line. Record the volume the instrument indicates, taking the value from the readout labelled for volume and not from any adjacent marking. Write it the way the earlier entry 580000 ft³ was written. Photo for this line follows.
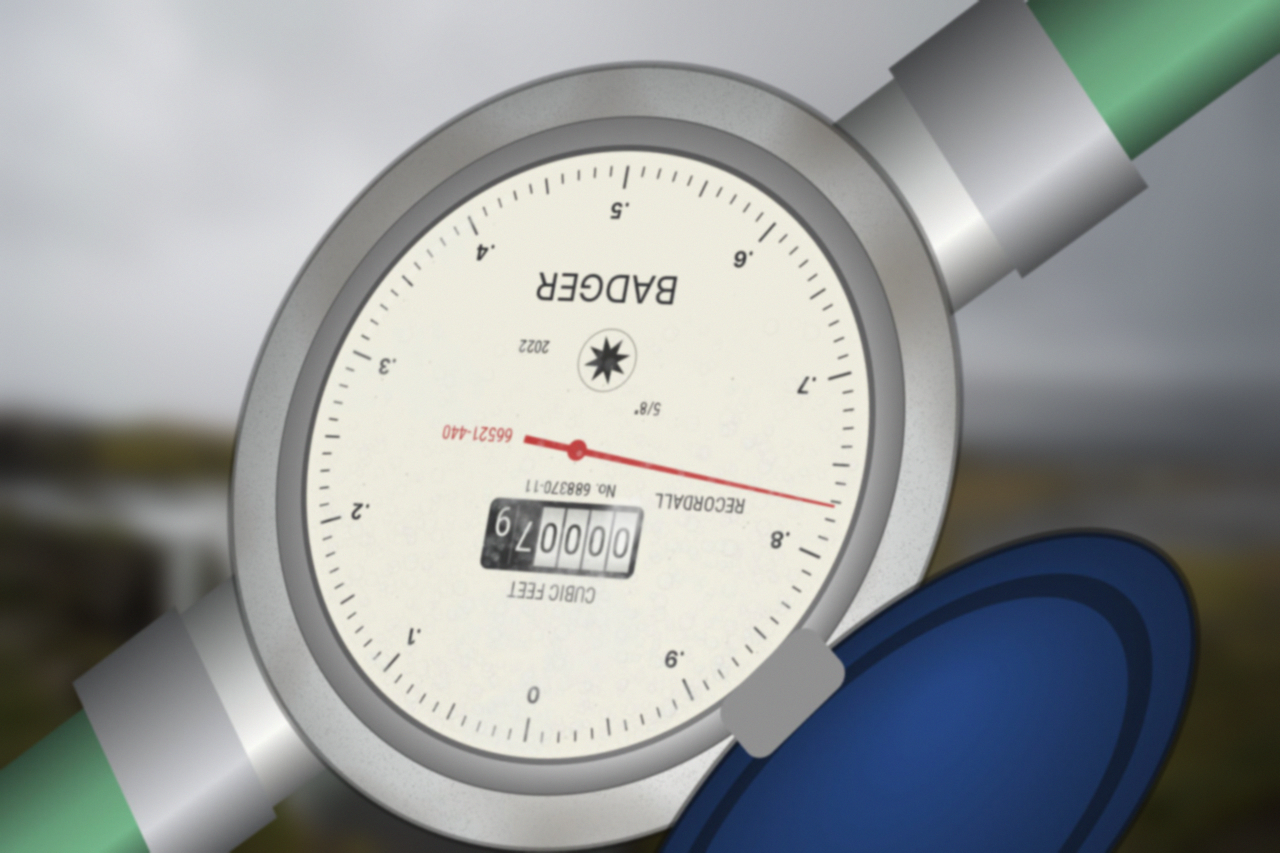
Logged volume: 78.77 ft³
